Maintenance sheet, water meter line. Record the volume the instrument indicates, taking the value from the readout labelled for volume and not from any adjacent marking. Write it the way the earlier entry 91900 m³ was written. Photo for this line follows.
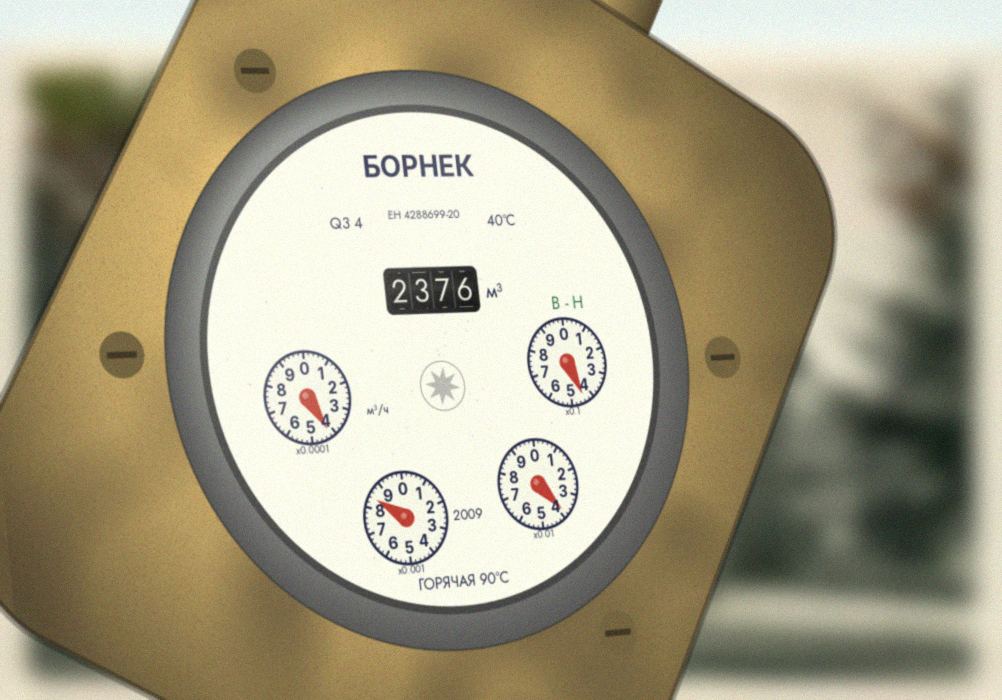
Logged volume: 2376.4384 m³
